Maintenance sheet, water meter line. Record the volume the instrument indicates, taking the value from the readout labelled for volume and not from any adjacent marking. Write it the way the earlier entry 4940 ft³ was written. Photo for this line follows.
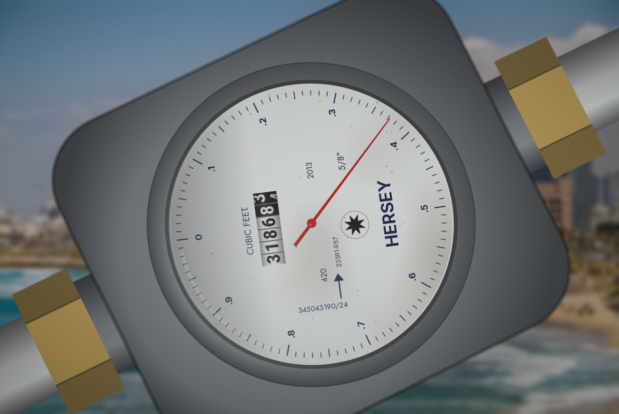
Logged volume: 318683.37 ft³
